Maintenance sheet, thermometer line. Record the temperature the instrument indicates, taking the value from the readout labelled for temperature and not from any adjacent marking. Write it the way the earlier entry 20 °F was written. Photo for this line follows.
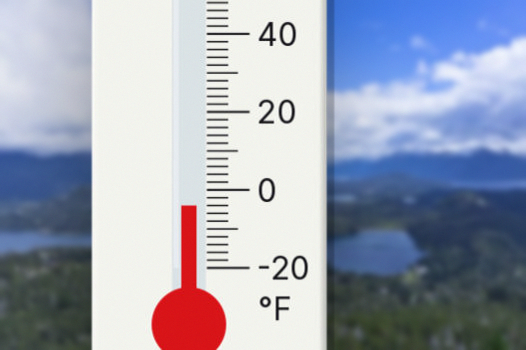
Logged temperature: -4 °F
